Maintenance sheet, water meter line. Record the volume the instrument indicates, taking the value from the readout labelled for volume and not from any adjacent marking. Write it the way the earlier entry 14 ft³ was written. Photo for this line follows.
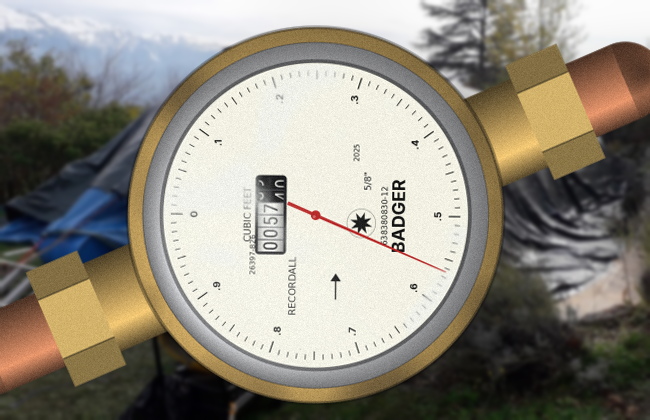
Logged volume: 5739.56 ft³
